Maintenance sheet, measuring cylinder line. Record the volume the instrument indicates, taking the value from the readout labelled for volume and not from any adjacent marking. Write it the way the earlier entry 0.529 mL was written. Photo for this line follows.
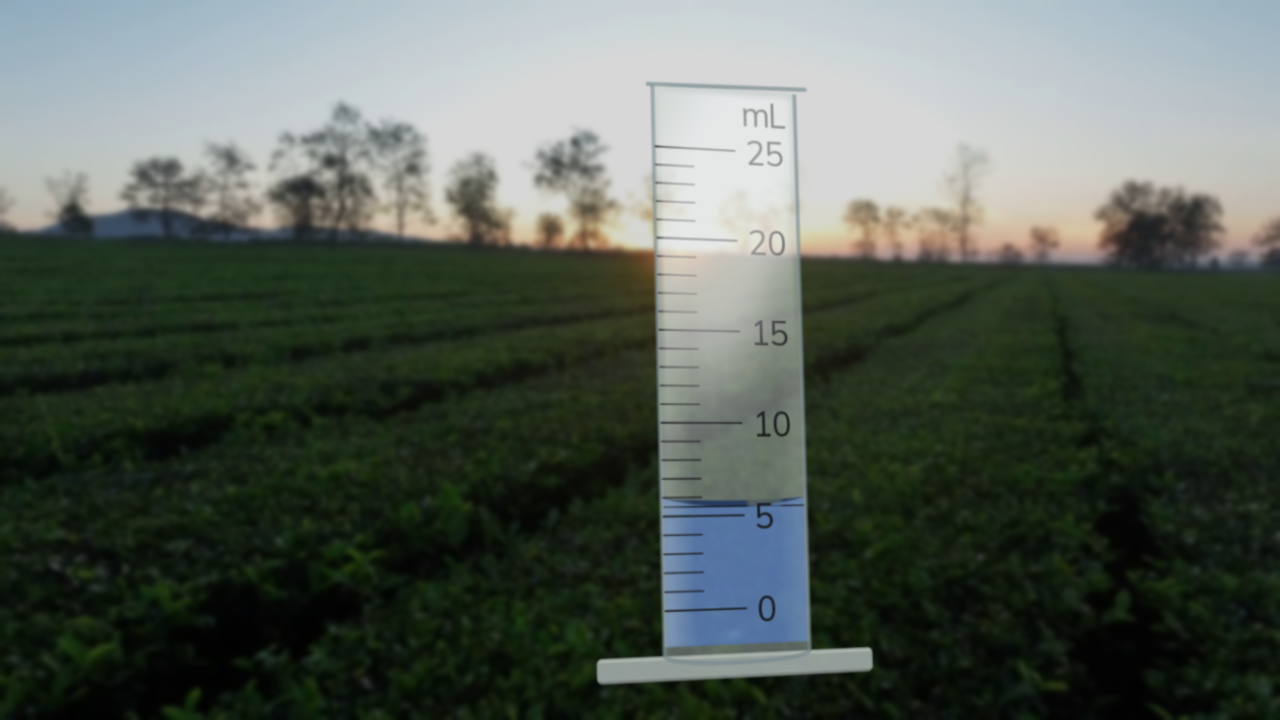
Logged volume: 5.5 mL
